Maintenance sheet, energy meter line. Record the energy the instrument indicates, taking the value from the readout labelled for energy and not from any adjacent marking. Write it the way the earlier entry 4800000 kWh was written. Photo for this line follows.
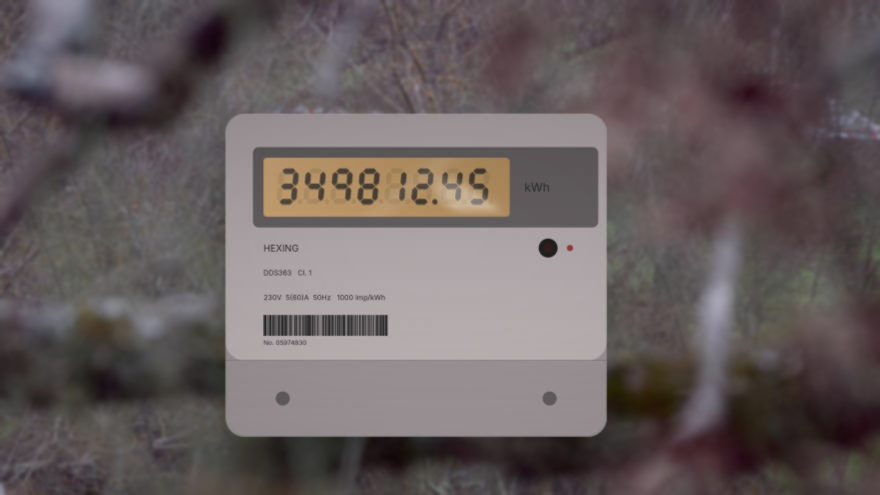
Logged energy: 349812.45 kWh
